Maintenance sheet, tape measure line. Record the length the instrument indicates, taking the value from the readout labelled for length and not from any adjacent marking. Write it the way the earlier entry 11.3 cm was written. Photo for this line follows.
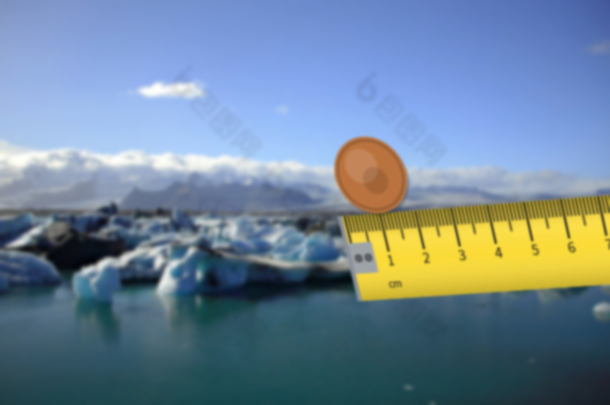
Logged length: 2 cm
